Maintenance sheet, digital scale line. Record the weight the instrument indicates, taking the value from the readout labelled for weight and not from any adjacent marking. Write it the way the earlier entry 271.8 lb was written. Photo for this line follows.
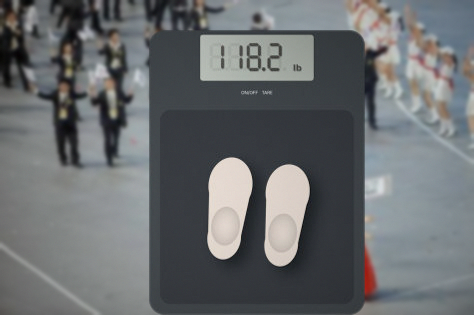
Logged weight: 118.2 lb
